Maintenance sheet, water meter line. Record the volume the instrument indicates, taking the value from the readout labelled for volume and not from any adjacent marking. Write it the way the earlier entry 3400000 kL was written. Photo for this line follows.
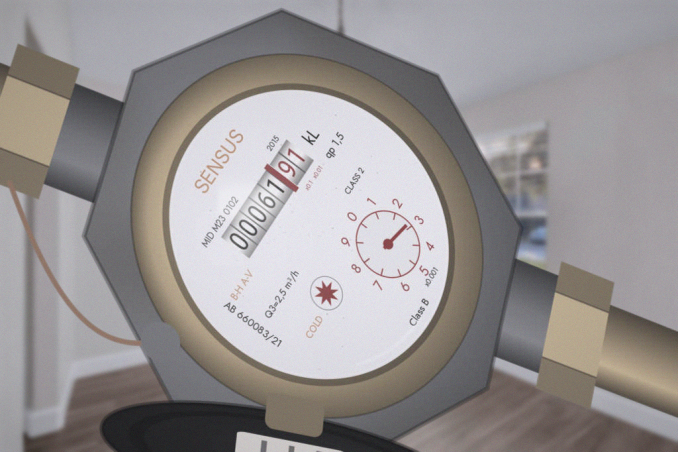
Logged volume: 61.912 kL
